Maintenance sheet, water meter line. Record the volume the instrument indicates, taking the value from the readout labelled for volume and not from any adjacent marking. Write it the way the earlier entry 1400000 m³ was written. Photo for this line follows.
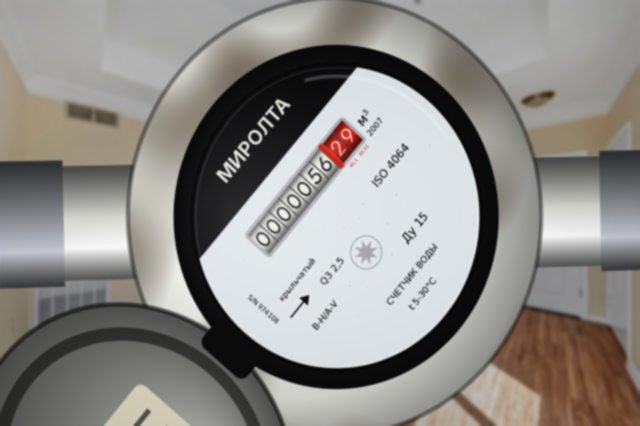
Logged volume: 56.29 m³
